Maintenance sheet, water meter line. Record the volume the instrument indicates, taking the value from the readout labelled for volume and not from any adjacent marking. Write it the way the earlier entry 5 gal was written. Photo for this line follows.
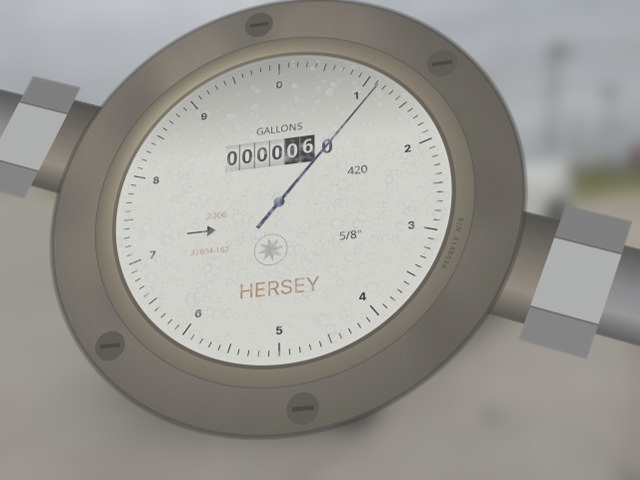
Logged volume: 61.1 gal
